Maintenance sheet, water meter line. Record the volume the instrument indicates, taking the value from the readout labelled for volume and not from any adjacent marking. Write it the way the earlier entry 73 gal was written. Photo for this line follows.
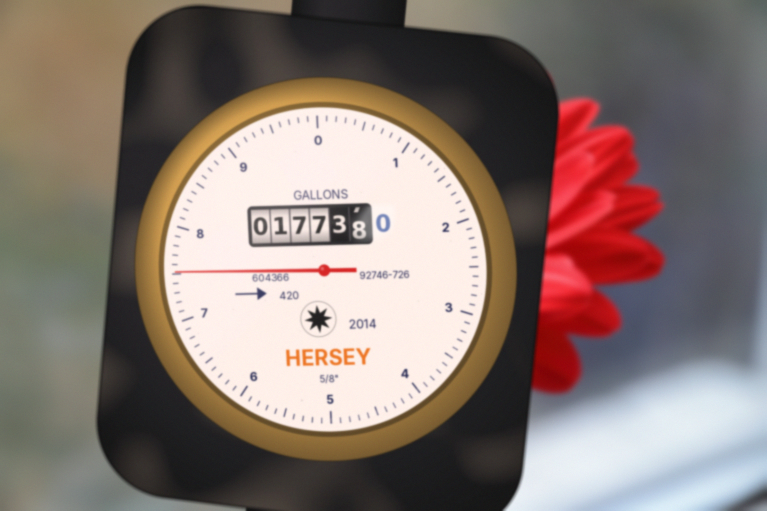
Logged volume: 177377.5 gal
